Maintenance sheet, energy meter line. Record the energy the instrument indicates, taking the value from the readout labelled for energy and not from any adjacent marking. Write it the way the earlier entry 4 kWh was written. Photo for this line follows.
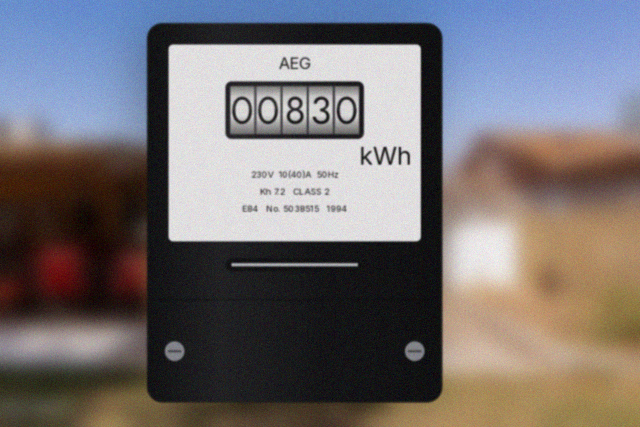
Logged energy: 830 kWh
